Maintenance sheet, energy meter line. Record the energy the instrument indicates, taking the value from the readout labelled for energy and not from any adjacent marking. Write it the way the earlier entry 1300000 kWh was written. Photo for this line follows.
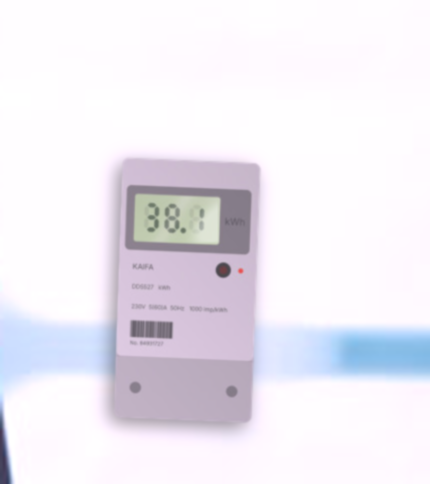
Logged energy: 38.1 kWh
